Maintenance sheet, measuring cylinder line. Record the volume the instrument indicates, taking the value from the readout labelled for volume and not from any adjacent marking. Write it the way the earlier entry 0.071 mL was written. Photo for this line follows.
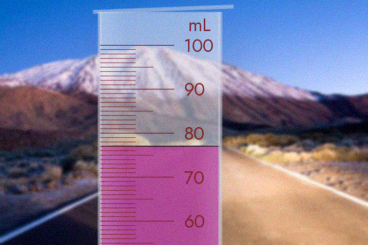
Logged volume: 77 mL
